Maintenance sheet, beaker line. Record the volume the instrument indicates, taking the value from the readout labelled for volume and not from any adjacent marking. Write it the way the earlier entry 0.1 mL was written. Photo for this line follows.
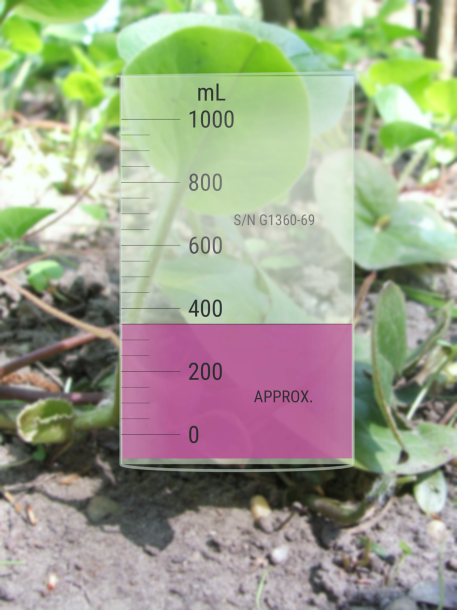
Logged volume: 350 mL
